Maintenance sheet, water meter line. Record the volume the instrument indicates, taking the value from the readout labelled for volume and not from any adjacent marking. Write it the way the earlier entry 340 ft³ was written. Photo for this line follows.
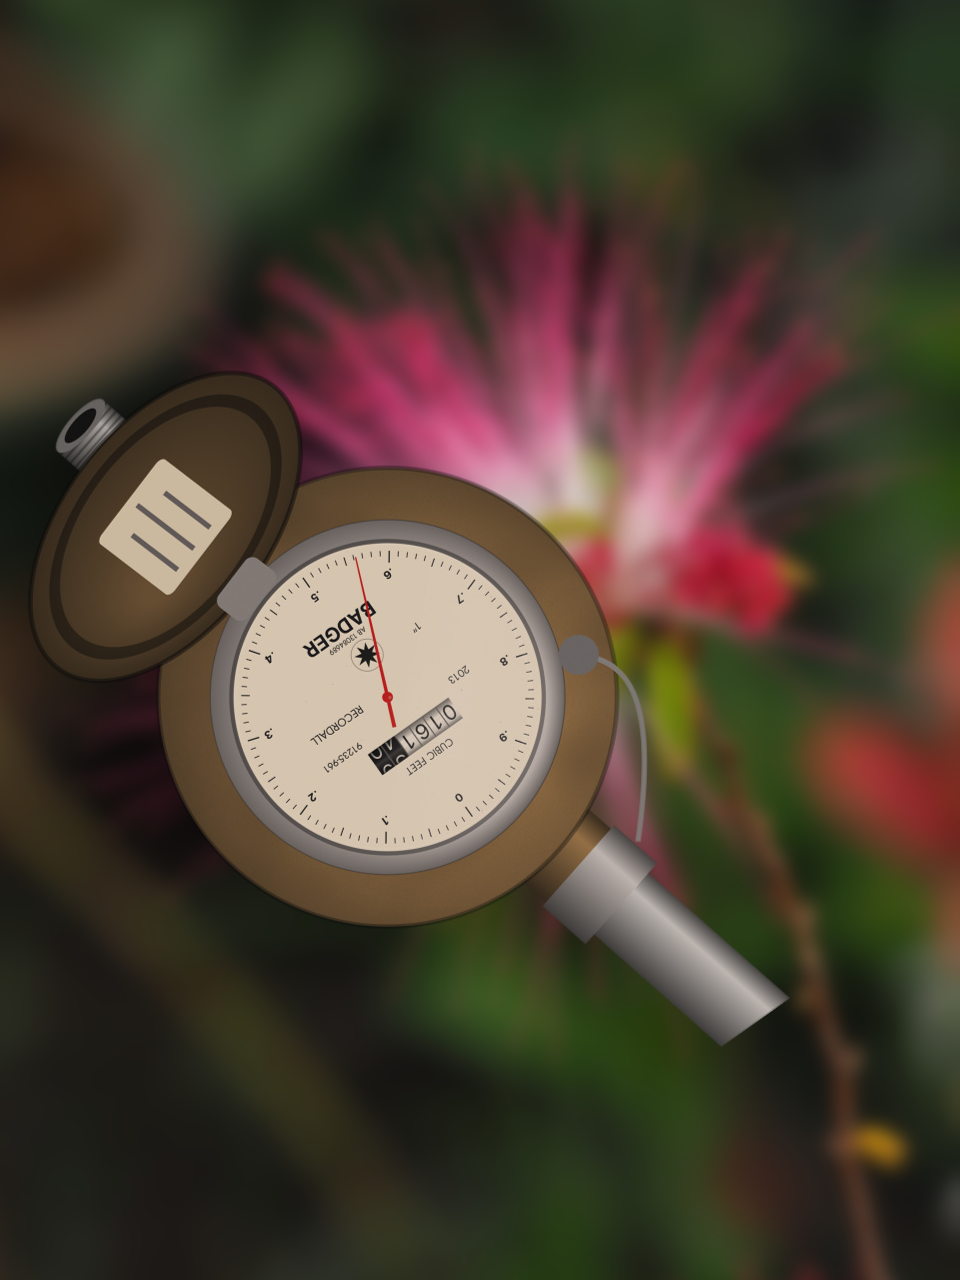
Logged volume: 16139.56 ft³
